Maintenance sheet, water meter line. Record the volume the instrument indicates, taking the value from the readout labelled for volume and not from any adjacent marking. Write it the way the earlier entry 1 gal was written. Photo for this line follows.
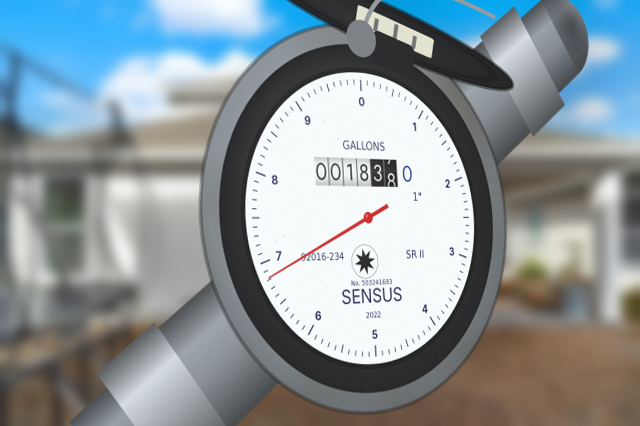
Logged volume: 18376.8 gal
